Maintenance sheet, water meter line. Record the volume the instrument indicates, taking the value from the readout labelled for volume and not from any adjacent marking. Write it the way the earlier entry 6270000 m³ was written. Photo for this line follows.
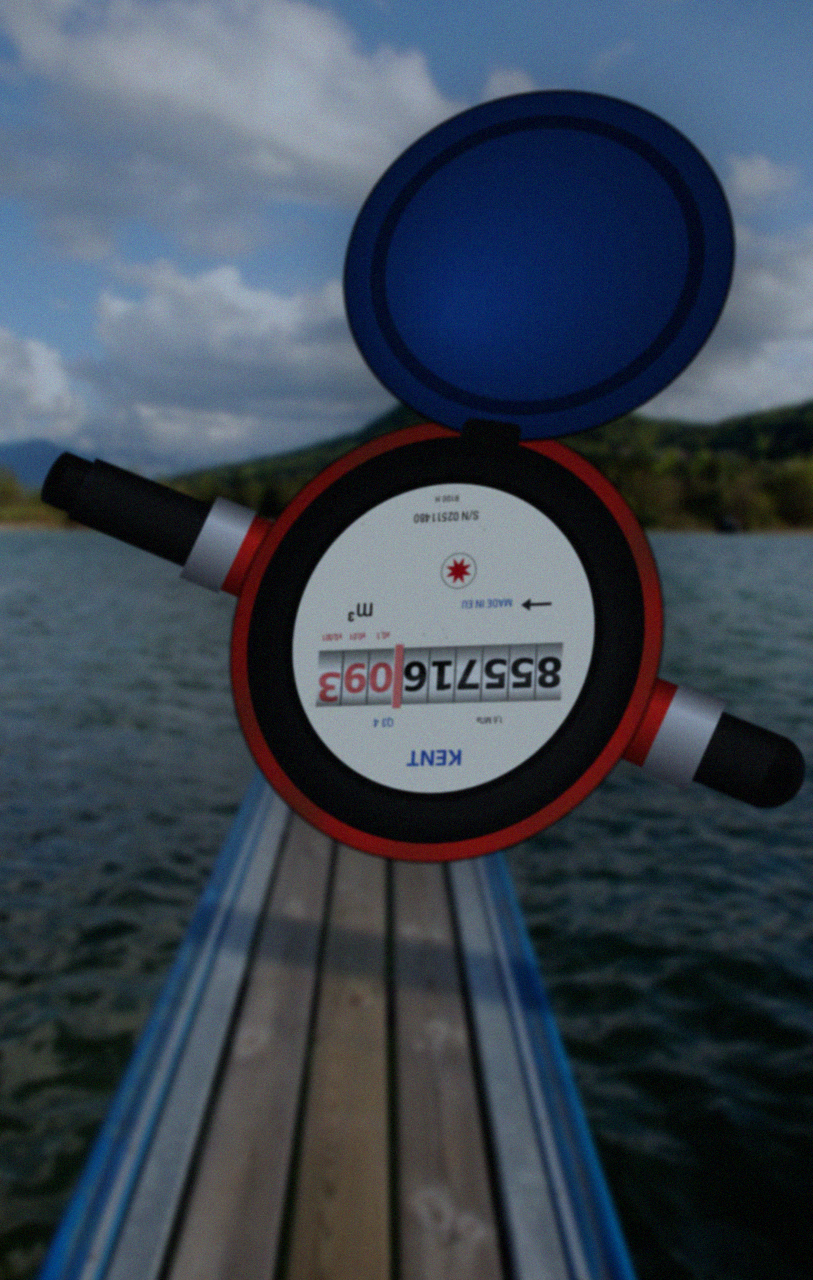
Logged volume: 855716.093 m³
